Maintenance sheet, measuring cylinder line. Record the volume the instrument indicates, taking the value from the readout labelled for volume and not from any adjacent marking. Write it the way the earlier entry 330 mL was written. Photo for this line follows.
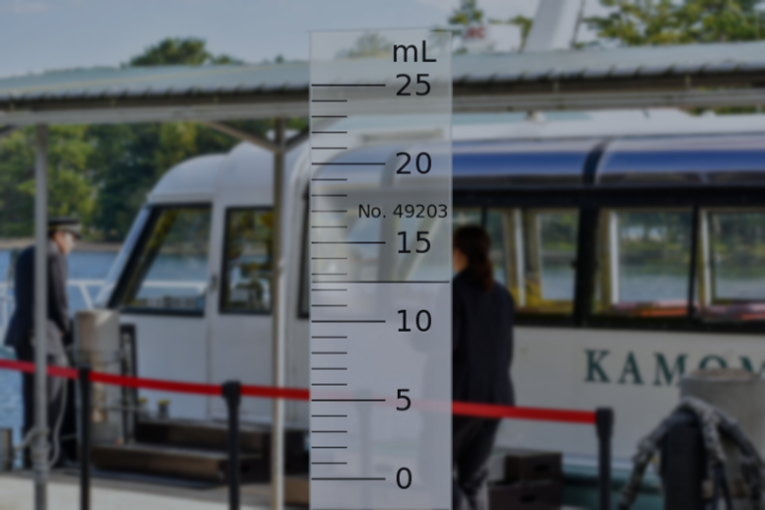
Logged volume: 12.5 mL
